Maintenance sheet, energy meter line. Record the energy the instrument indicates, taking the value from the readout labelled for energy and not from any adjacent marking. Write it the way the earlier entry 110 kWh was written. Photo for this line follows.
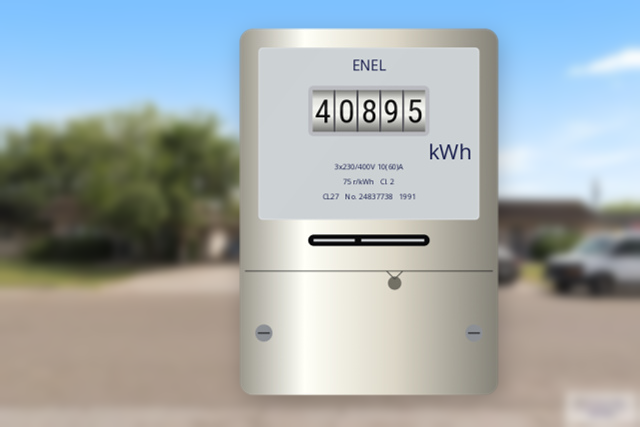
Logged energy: 40895 kWh
